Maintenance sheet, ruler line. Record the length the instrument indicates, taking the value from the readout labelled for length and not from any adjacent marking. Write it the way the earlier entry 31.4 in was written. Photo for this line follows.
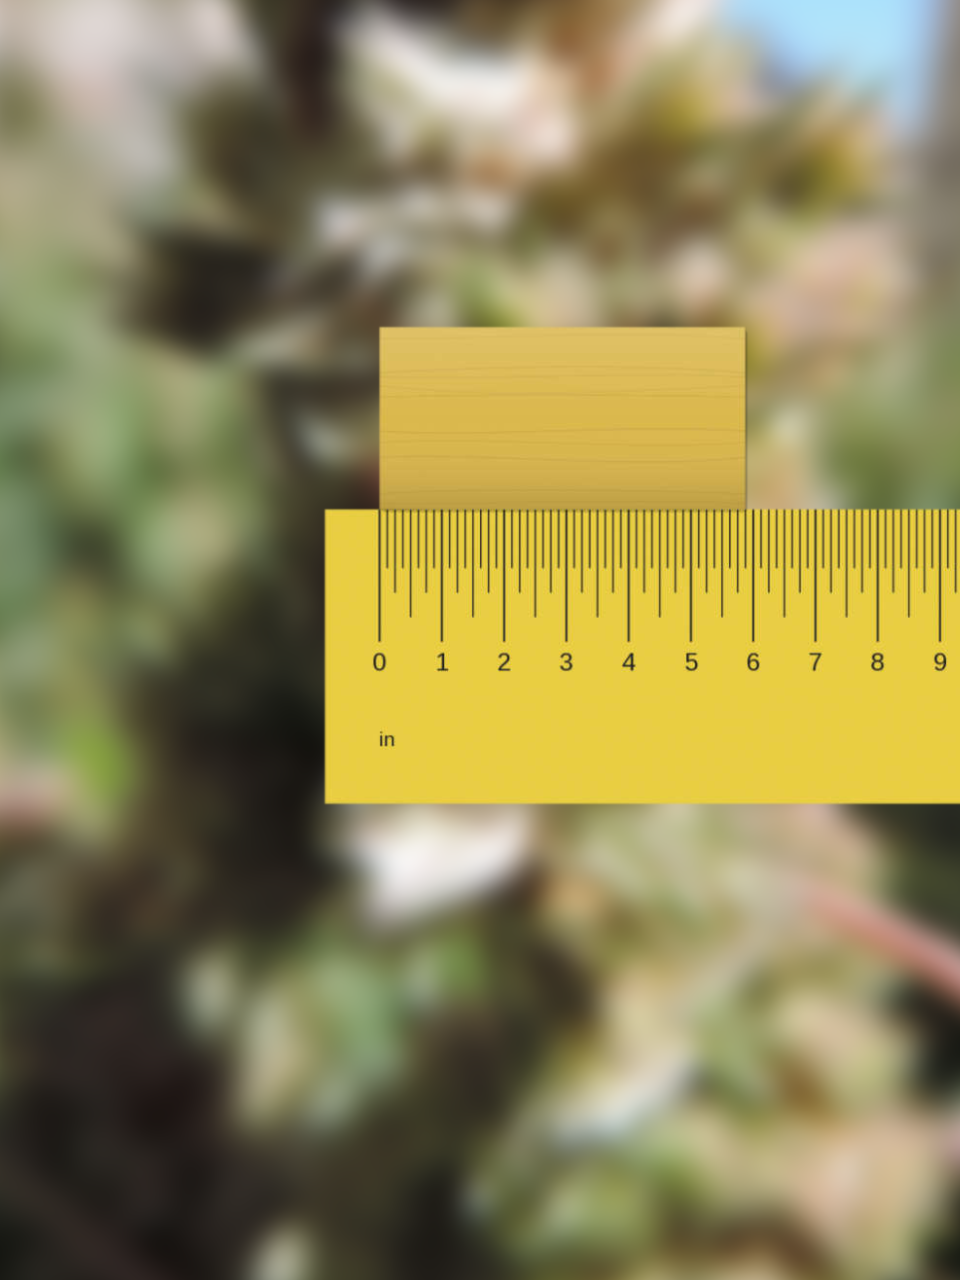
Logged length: 5.875 in
